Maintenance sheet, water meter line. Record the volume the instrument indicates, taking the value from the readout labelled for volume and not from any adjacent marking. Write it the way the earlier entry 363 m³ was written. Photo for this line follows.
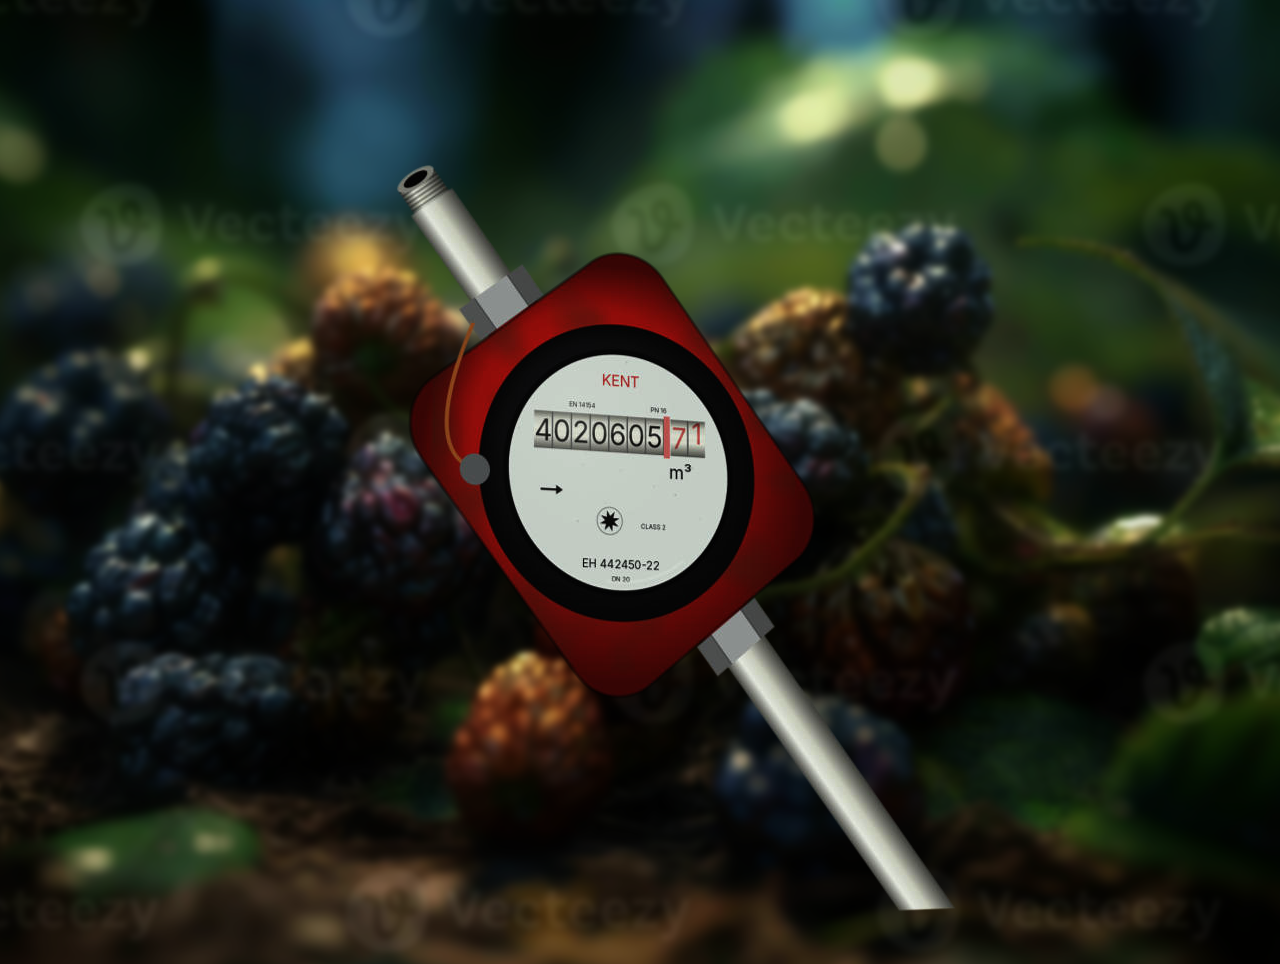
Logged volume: 4020605.71 m³
